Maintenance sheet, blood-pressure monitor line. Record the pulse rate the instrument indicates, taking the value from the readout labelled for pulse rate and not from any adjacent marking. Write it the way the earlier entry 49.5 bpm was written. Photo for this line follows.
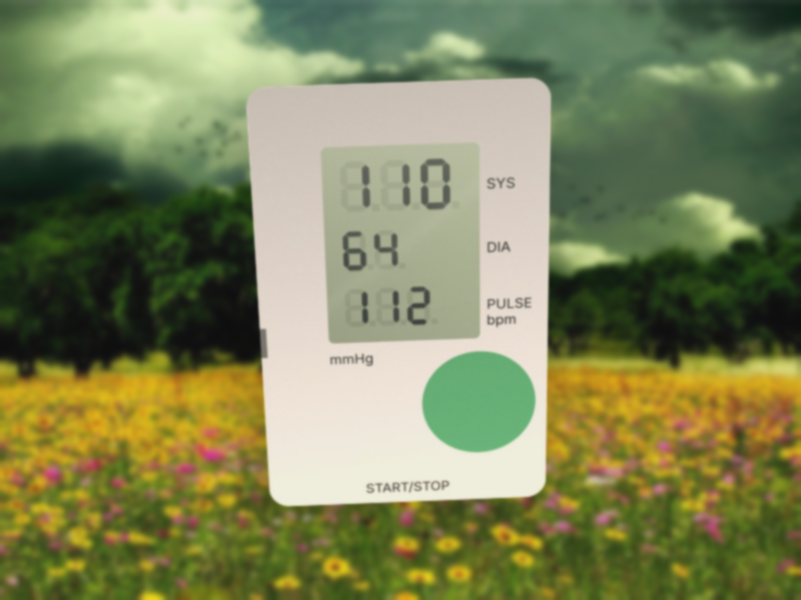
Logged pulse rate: 112 bpm
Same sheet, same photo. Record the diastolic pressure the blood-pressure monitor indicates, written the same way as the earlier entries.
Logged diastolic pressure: 64 mmHg
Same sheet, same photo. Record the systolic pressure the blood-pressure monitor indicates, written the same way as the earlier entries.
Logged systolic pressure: 110 mmHg
